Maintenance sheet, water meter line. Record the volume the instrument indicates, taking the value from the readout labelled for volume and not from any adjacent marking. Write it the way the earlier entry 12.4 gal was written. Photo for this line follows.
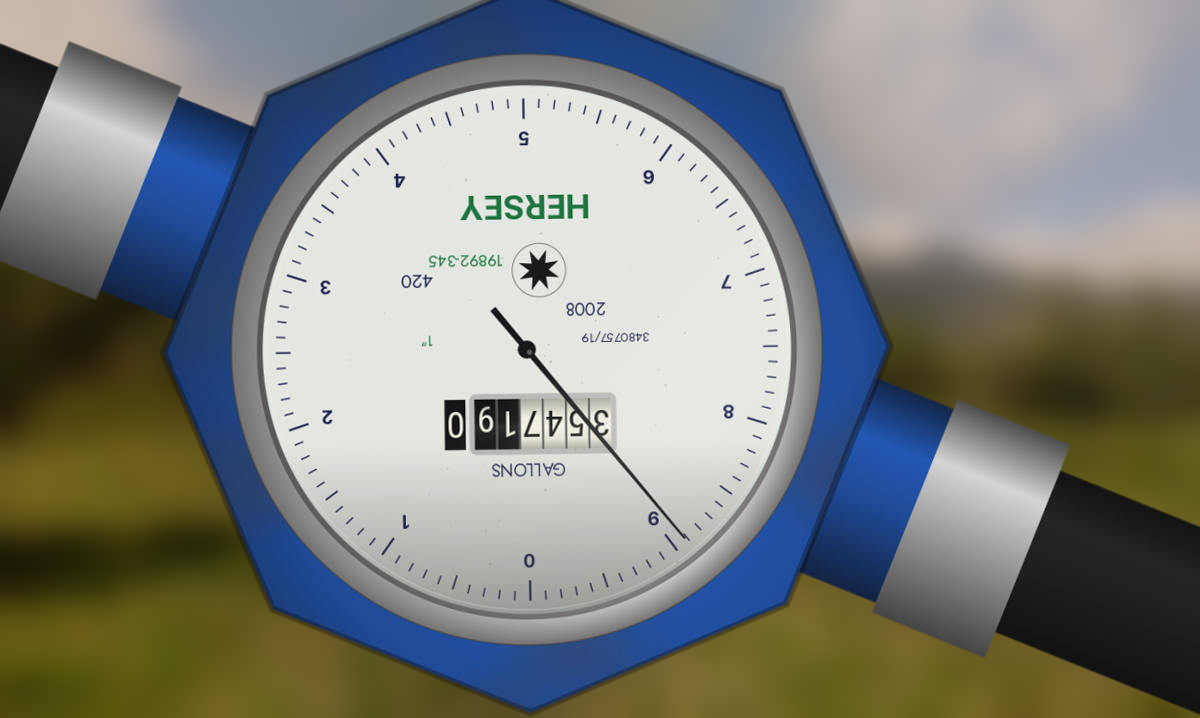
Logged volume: 3547188.9 gal
